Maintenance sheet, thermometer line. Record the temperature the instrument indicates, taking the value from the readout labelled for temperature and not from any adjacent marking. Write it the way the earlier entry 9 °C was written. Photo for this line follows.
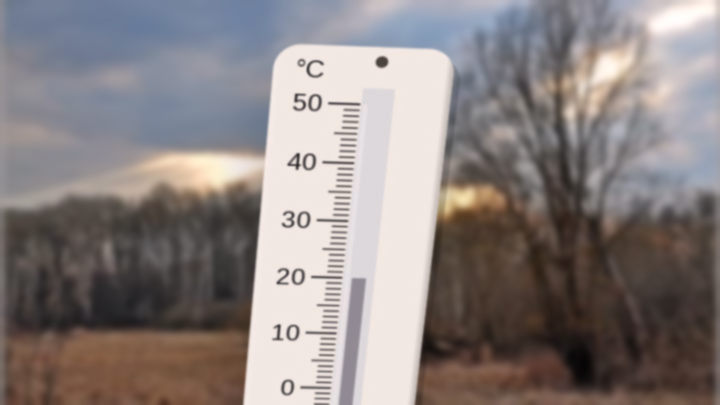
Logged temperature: 20 °C
